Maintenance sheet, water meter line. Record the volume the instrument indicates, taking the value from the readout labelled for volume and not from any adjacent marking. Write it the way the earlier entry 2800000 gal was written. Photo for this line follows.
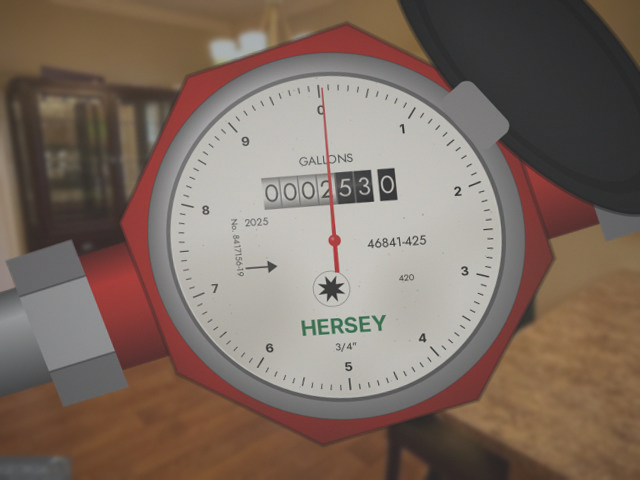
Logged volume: 2530.0 gal
